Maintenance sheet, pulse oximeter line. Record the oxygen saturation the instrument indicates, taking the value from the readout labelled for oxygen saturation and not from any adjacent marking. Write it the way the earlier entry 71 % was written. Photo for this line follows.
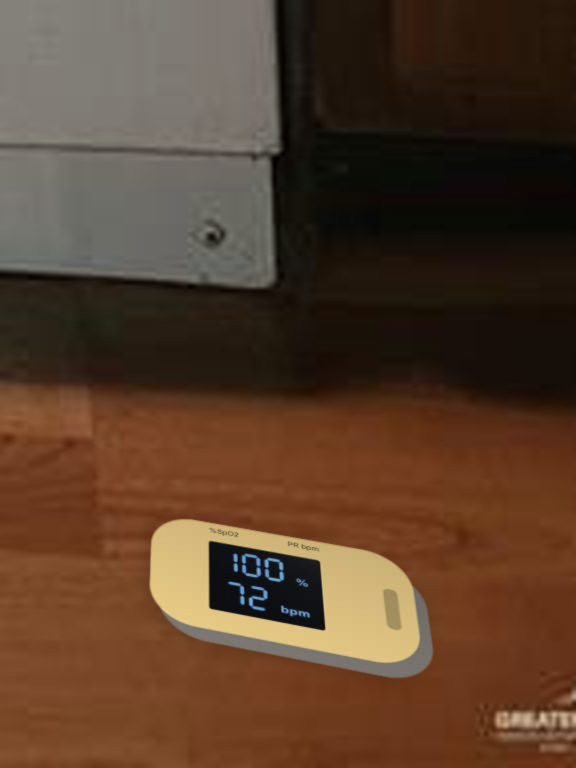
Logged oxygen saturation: 100 %
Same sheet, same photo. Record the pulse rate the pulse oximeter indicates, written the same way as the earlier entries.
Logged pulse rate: 72 bpm
